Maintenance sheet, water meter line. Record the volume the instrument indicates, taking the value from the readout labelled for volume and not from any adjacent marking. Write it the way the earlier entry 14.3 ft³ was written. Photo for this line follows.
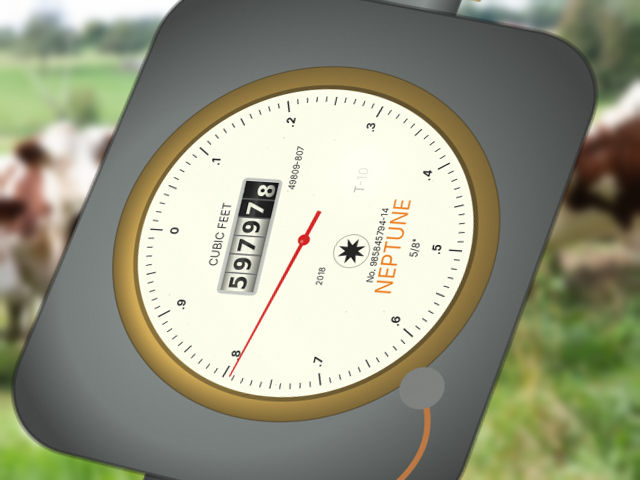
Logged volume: 597977.79 ft³
